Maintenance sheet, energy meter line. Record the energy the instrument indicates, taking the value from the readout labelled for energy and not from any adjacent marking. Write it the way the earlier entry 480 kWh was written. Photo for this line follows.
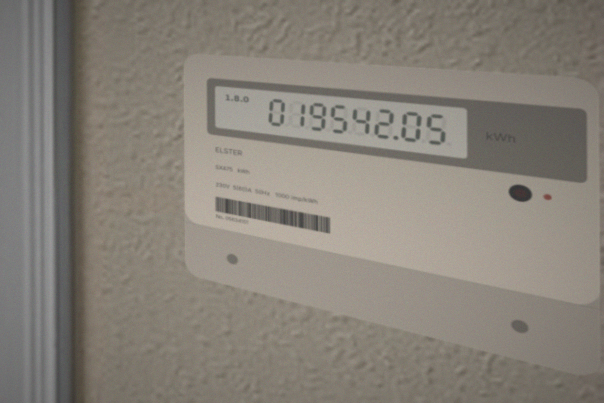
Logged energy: 19542.05 kWh
